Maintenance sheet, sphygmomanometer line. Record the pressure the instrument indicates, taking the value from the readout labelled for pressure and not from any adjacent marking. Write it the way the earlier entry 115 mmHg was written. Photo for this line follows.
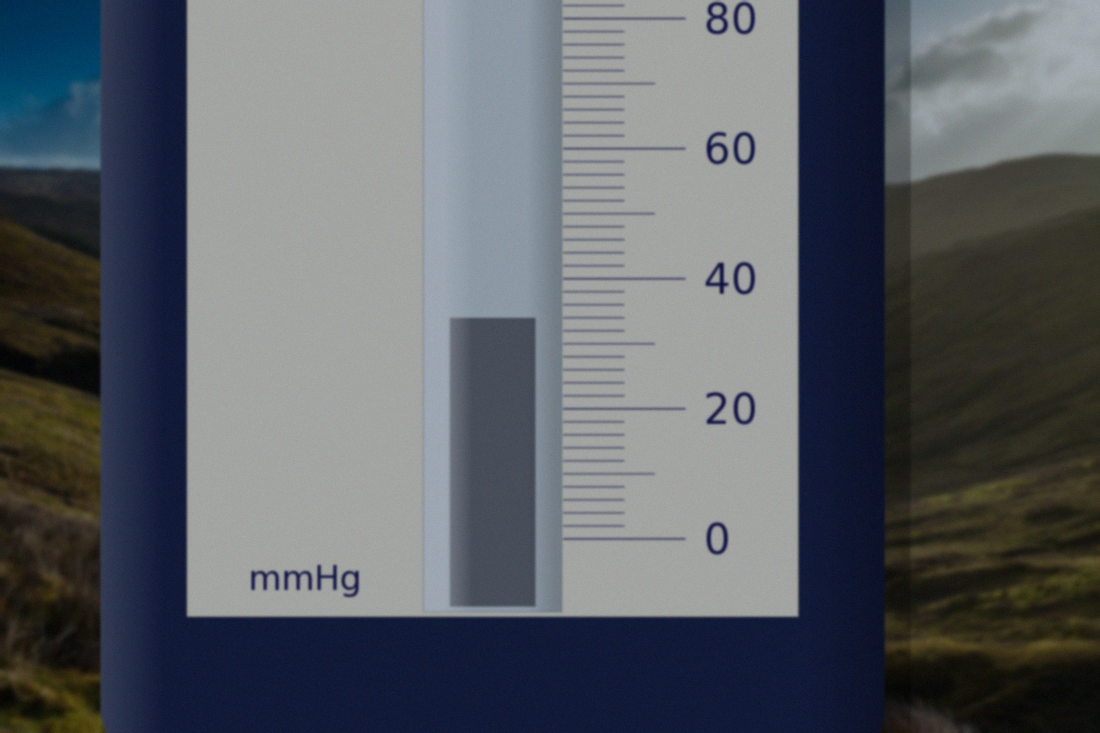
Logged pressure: 34 mmHg
